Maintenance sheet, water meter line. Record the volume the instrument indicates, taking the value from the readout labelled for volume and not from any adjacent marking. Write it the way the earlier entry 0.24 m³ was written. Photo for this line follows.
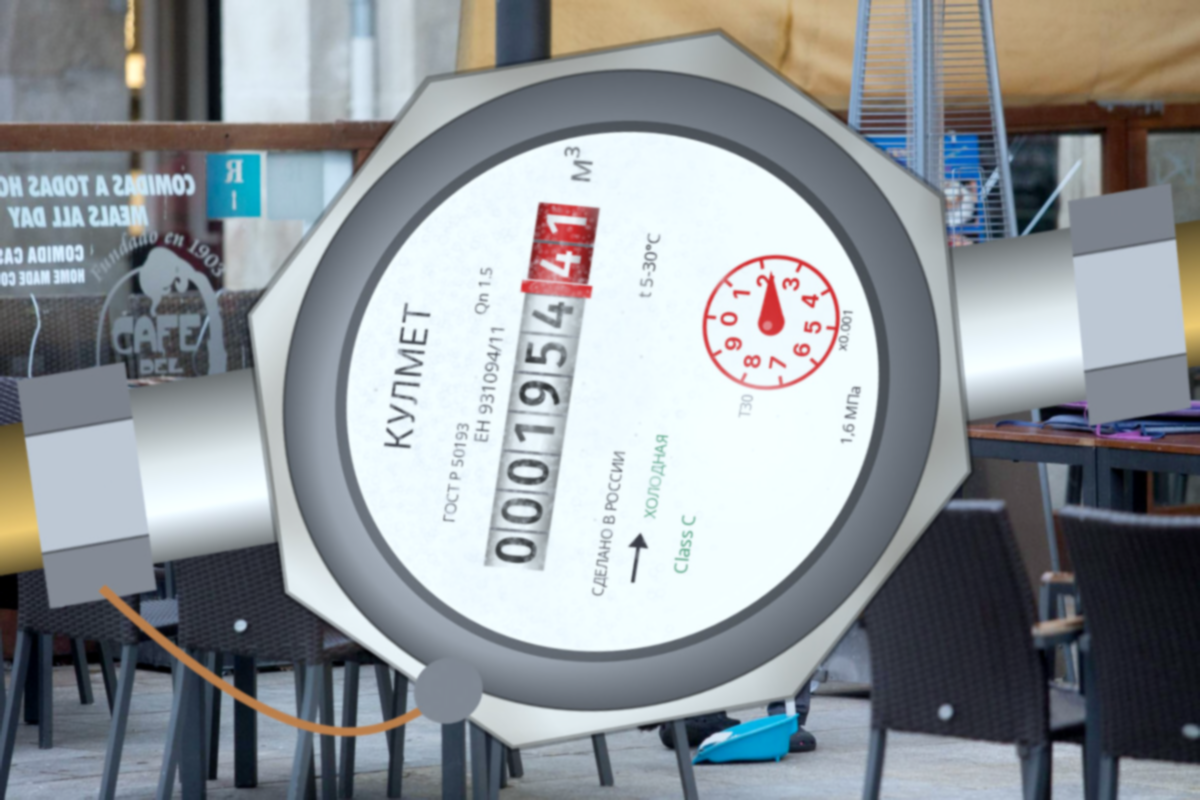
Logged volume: 1954.412 m³
